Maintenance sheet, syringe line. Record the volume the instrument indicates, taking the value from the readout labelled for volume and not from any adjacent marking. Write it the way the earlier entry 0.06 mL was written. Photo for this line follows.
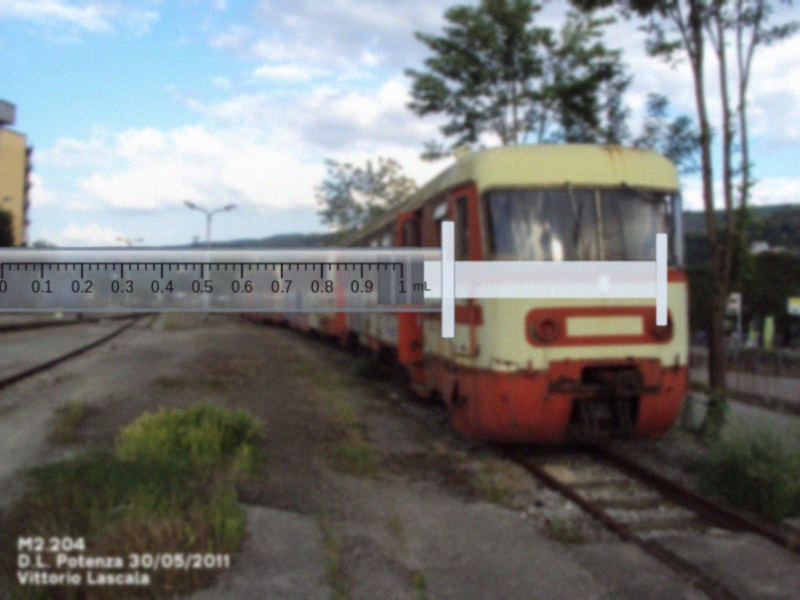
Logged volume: 0.94 mL
